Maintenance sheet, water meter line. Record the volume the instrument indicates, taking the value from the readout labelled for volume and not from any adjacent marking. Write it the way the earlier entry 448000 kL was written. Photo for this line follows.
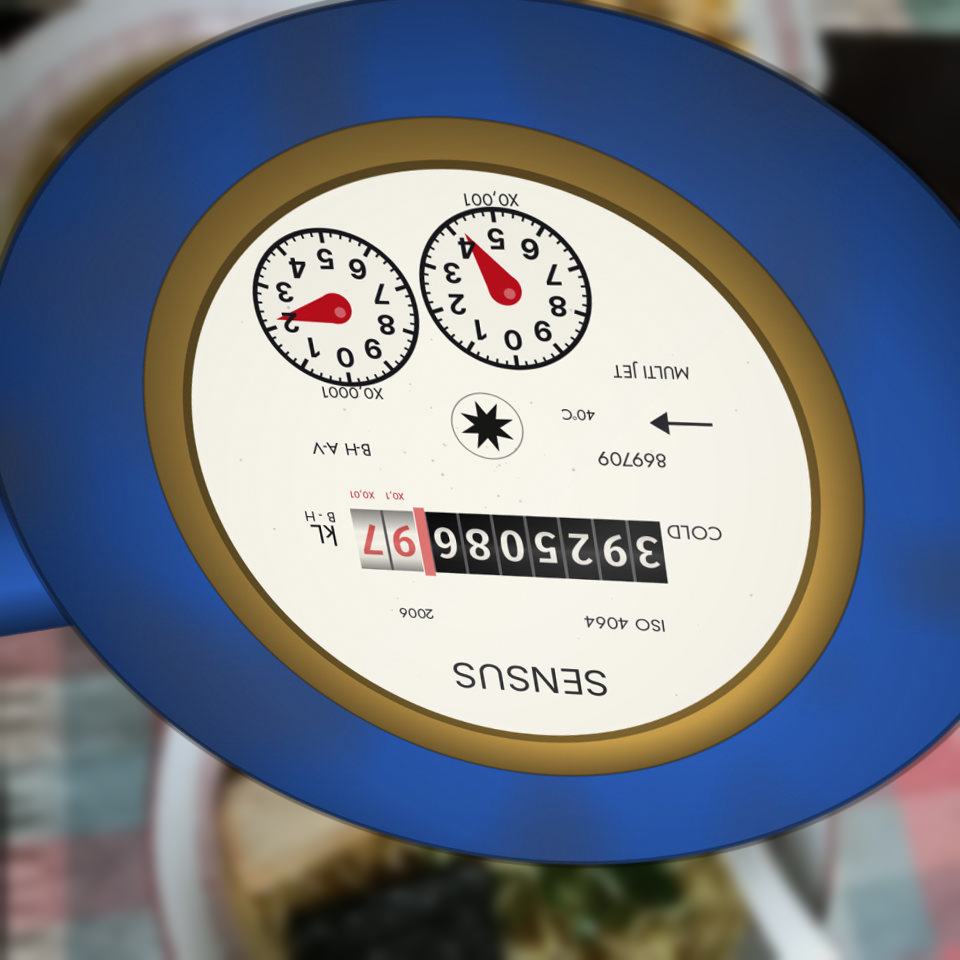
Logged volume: 3925086.9742 kL
